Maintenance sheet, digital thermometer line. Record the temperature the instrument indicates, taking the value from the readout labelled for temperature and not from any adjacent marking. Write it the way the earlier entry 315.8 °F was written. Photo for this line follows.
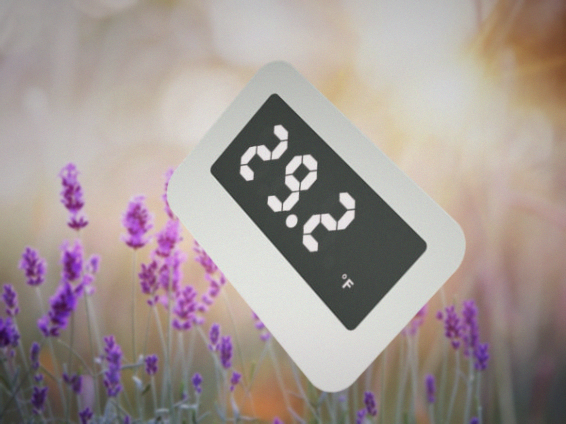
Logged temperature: 29.2 °F
